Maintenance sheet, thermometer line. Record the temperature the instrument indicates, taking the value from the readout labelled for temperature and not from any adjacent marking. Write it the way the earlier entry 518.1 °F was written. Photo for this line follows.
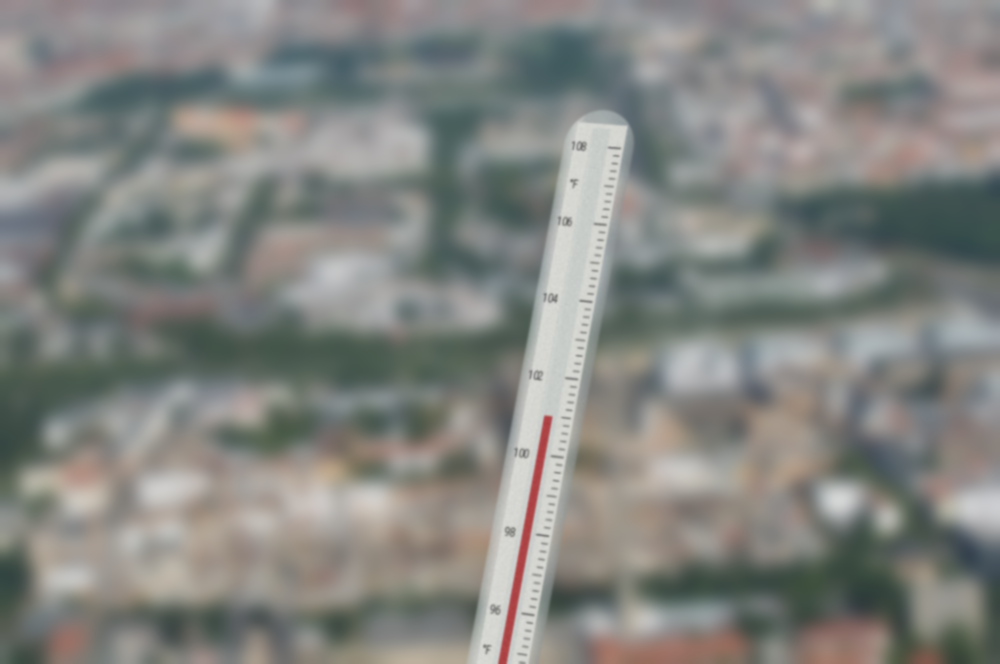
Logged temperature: 101 °F
